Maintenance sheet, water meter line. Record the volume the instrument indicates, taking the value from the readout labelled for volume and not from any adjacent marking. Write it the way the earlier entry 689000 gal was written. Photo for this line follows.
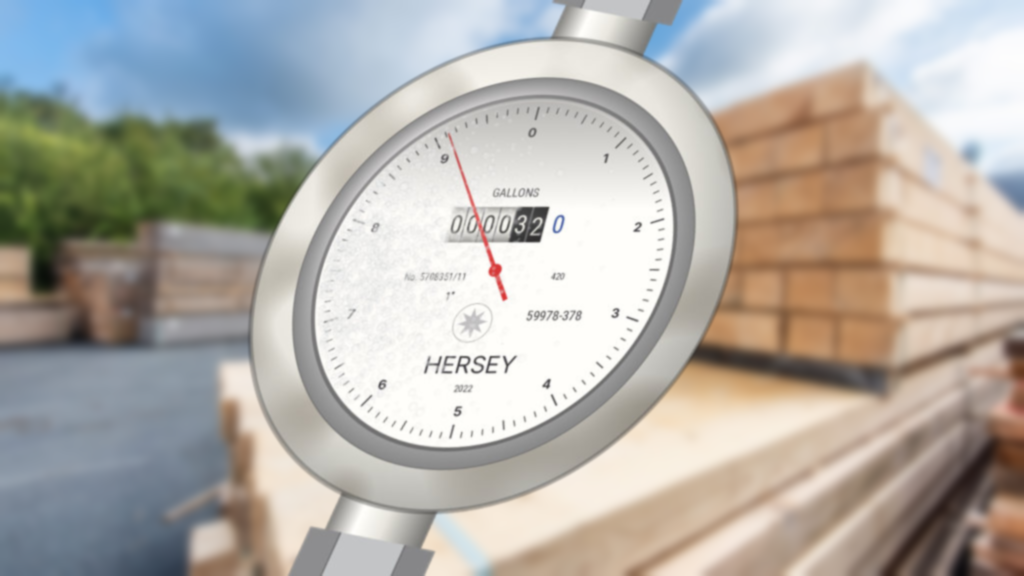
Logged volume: 319.1 gal
